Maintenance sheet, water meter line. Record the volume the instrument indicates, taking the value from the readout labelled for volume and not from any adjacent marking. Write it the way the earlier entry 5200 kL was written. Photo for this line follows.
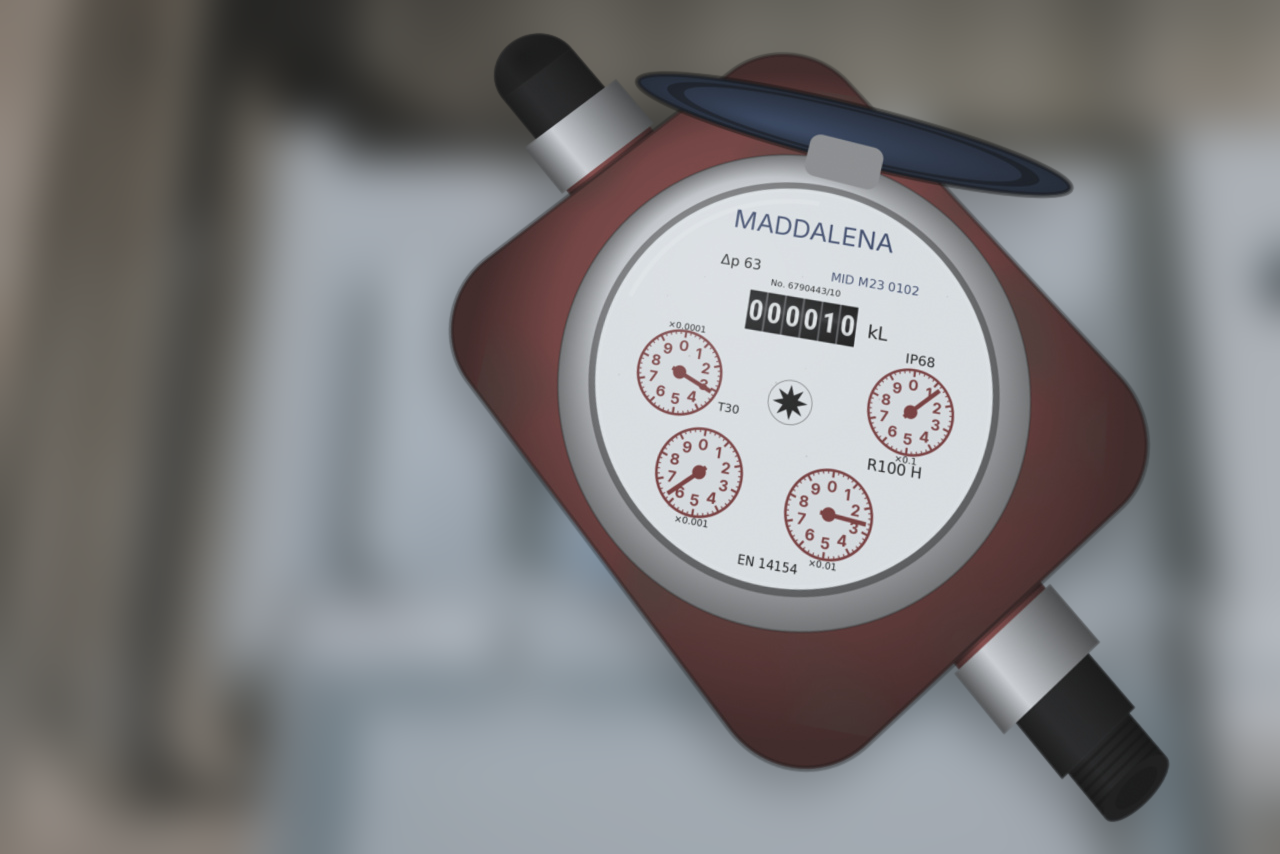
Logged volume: 10.1263 kL
